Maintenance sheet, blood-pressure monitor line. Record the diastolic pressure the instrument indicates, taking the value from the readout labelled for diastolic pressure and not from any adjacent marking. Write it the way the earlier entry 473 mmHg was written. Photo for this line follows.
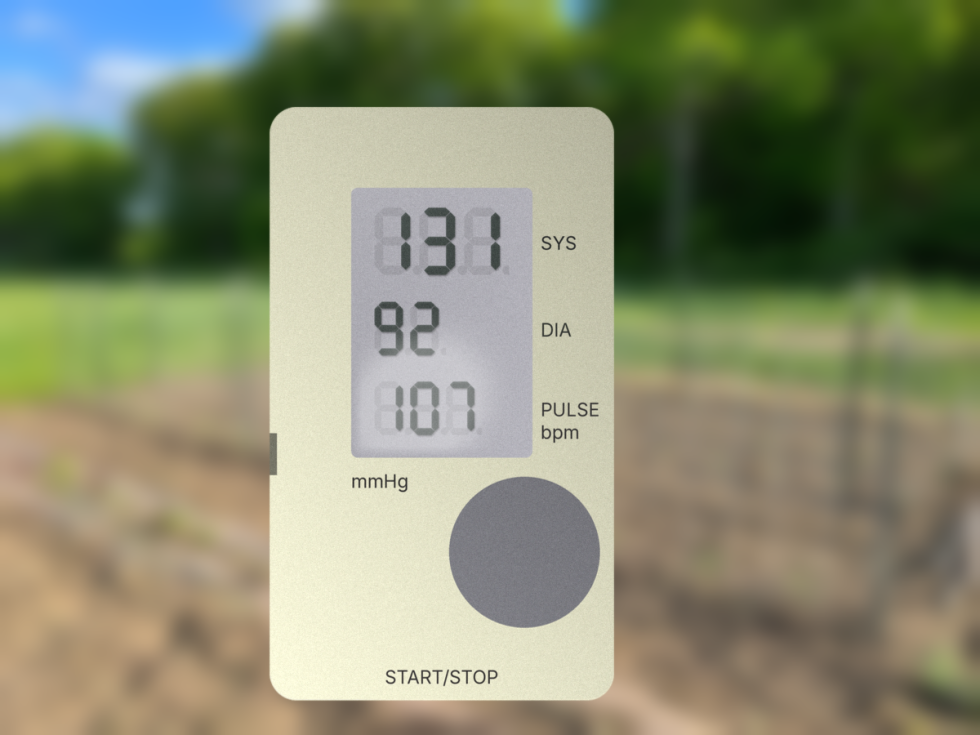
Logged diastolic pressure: 92 mmHg
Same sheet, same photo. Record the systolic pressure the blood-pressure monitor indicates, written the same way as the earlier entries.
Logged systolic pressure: 131 mmHg
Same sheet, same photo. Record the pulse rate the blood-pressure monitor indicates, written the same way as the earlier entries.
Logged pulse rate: 107 bpm
